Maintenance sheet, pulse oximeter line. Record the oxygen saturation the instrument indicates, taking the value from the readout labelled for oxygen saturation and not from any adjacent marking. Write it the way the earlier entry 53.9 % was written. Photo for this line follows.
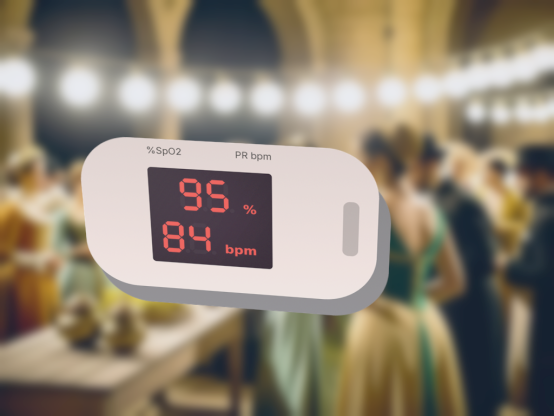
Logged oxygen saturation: 95 %
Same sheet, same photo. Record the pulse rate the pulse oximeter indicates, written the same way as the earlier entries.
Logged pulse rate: 84 bpm
